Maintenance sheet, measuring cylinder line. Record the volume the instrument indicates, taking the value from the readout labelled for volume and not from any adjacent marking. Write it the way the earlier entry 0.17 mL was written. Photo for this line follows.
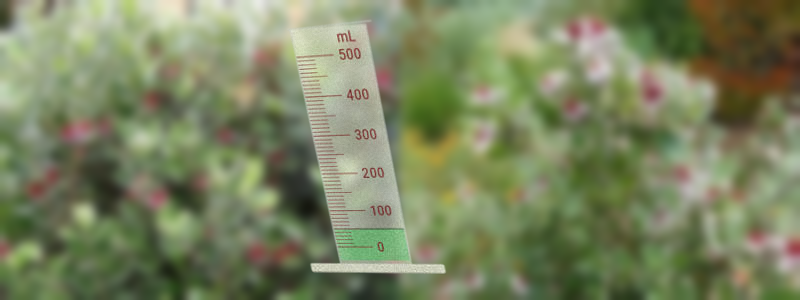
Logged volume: 50 mL
